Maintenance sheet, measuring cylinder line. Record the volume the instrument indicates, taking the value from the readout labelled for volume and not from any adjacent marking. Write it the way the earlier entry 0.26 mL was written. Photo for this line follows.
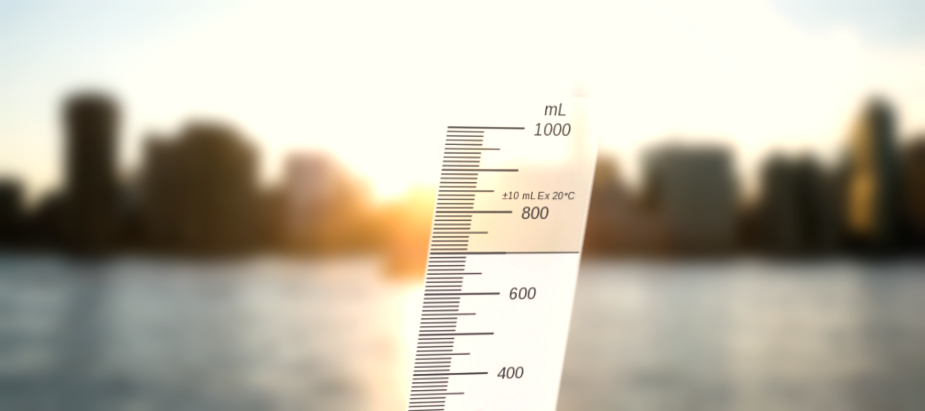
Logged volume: 700 mL
